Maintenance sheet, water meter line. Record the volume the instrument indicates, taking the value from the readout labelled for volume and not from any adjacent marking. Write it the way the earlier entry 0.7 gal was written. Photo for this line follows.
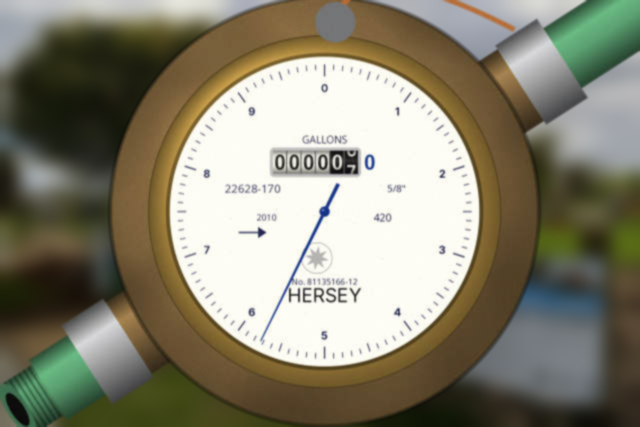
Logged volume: 65.7 gal
